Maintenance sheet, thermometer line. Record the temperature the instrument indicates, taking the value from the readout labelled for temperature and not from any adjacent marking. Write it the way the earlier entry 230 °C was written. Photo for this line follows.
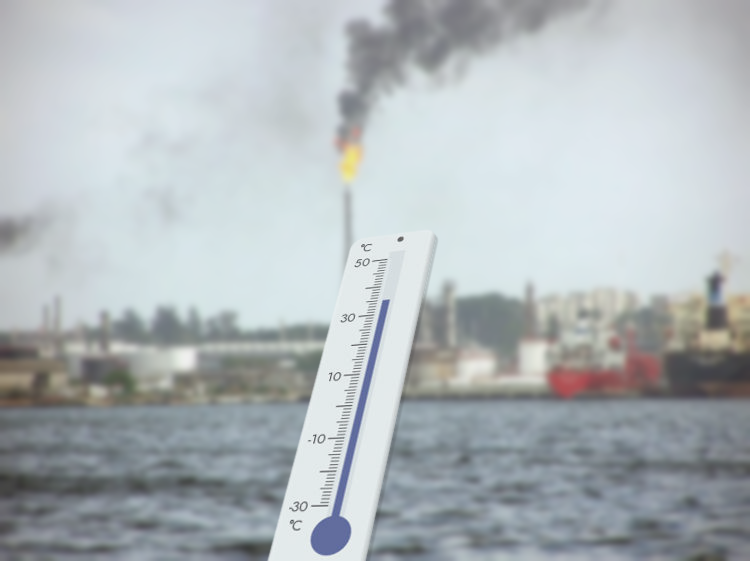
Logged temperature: 35 °C
